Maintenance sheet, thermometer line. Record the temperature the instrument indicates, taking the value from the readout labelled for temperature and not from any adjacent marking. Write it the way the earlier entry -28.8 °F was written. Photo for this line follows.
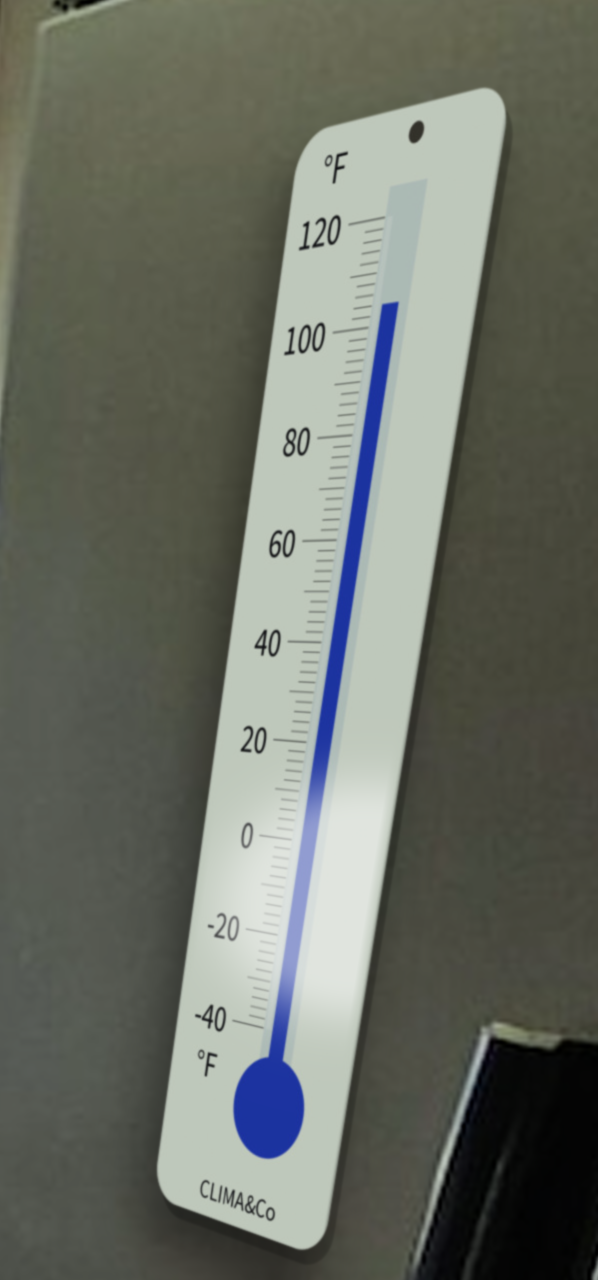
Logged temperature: 104 °F
